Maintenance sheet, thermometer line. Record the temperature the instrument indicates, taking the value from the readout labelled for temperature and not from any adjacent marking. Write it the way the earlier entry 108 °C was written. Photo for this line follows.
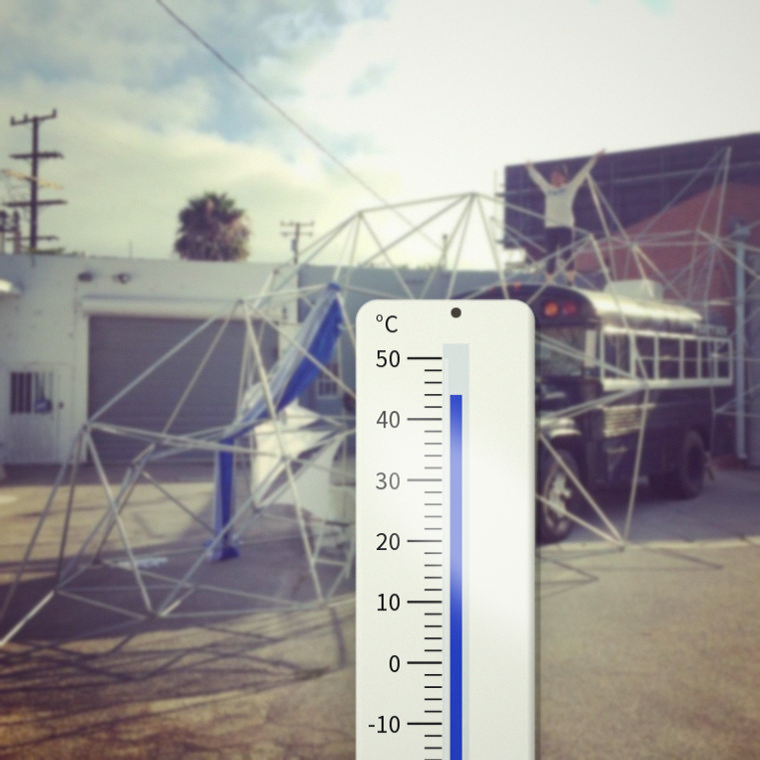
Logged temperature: 44 °C
